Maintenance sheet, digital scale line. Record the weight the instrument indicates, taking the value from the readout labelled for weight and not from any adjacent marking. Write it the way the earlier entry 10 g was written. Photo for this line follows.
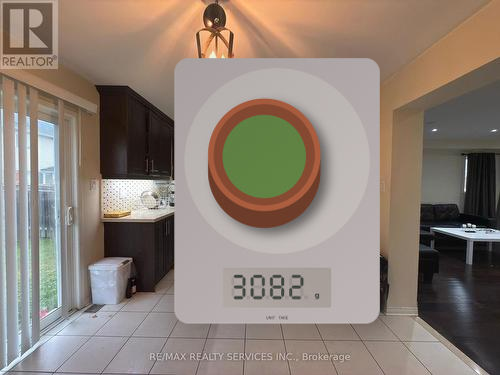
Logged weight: 3082 g
